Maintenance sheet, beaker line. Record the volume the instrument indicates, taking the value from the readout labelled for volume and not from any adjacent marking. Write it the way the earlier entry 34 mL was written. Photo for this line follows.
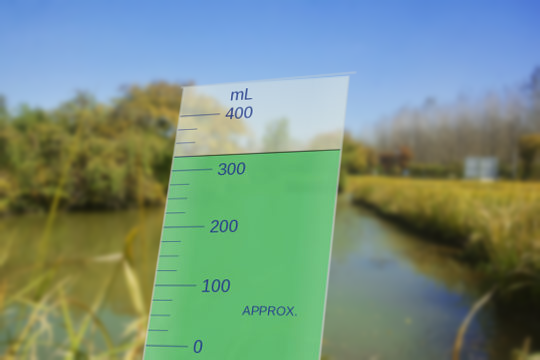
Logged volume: 325 mL
